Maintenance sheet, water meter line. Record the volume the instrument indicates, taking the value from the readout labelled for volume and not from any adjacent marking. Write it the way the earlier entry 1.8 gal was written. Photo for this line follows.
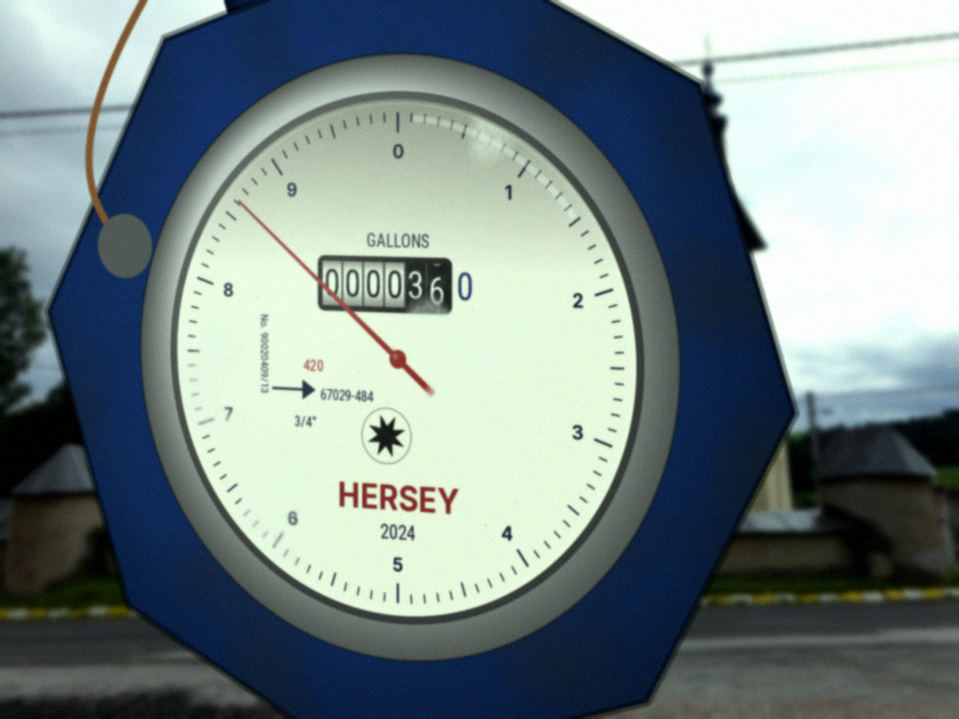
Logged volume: 358.6 gal
